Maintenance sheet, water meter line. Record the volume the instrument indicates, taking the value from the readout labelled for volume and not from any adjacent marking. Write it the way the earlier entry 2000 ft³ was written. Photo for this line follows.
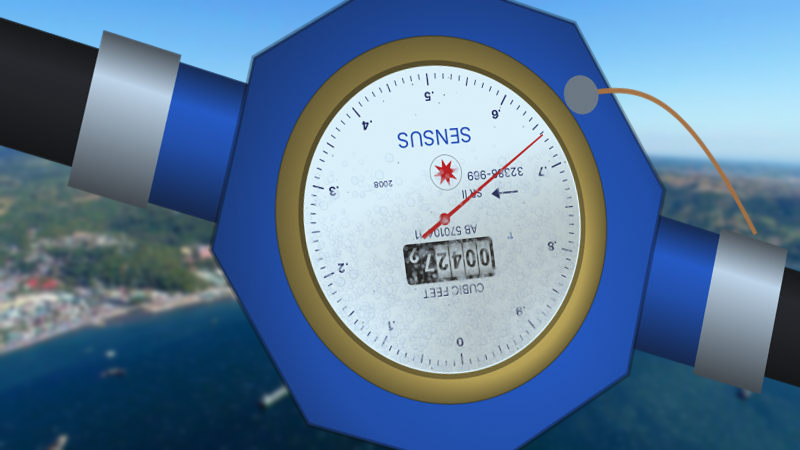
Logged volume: 4271.66 ft³
